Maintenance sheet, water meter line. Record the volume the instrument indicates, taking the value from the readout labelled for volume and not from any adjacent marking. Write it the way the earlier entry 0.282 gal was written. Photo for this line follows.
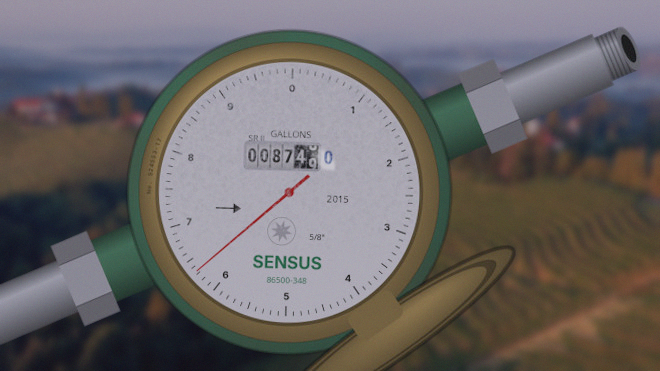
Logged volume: 87486.3 gal
